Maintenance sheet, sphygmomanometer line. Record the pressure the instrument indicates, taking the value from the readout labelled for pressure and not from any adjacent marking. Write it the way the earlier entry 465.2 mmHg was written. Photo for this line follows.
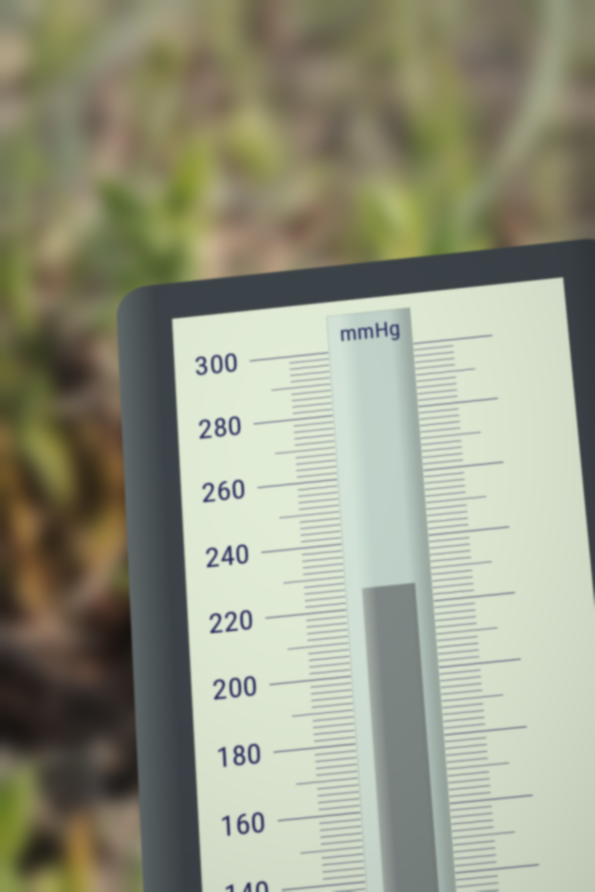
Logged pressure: 226 mmHg
